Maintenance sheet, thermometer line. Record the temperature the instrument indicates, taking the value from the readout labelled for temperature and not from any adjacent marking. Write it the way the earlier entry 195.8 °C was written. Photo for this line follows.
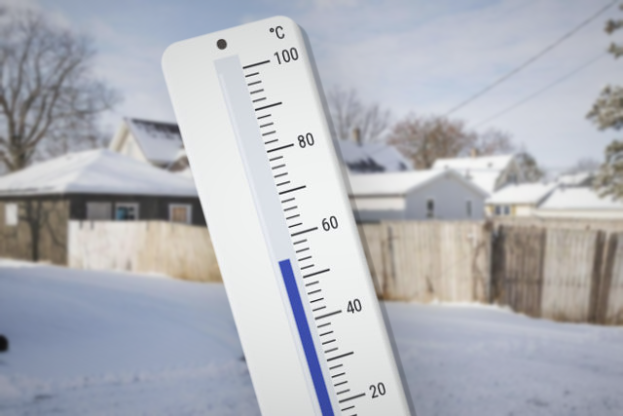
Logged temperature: 55 °C
